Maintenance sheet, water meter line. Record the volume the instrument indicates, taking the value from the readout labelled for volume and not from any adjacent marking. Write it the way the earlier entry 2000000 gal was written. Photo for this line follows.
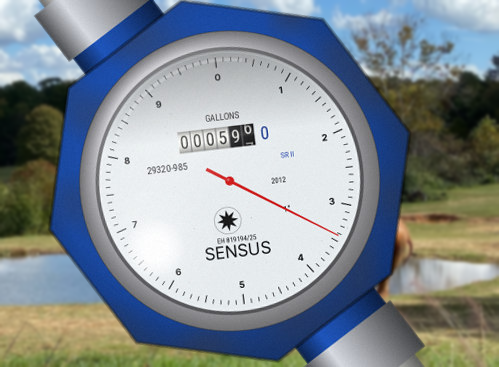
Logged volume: 5963.4 gal
